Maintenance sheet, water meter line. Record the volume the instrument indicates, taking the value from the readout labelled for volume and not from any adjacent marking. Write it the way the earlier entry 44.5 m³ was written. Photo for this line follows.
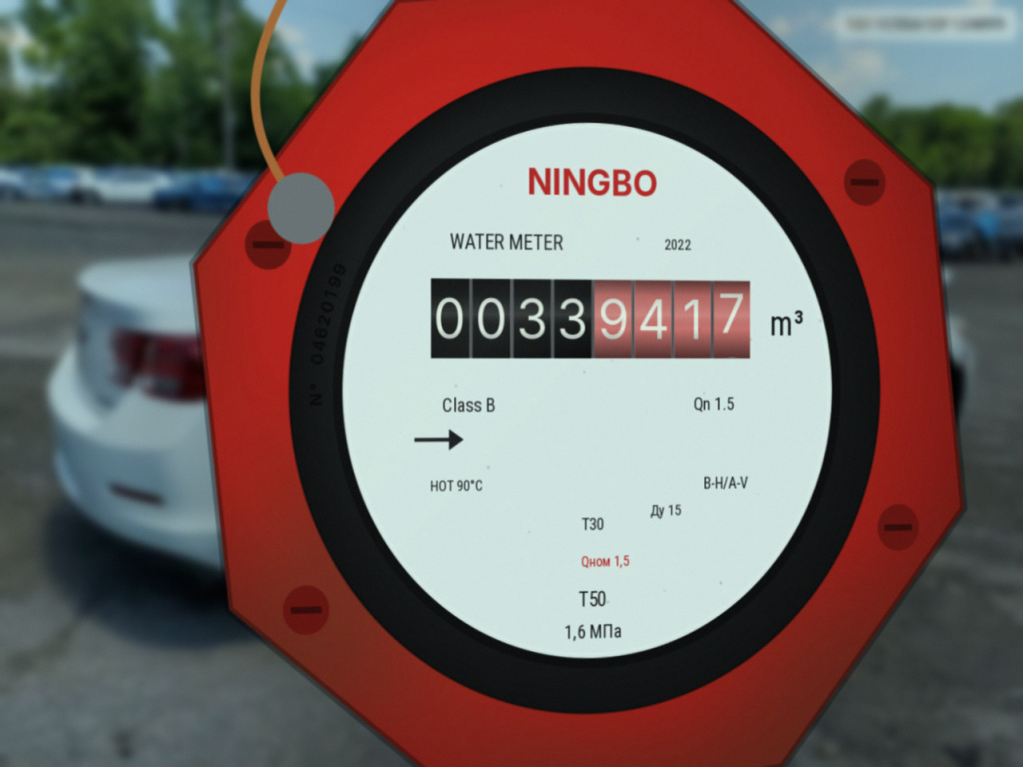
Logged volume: 33.9417 m³
